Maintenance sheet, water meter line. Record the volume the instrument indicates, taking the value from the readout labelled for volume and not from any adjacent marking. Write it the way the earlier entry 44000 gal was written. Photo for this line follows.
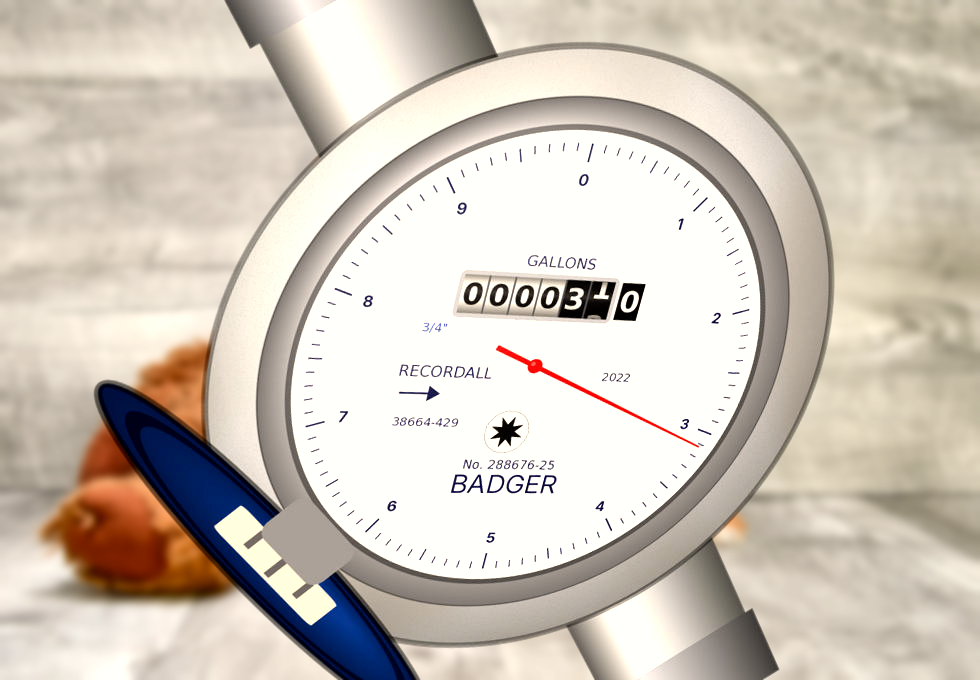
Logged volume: 313.1 gal
